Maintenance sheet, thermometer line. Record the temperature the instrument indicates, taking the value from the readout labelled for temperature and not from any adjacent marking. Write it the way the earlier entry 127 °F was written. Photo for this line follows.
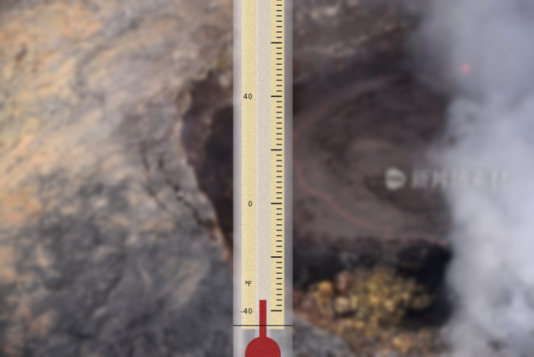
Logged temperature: -36 °F
